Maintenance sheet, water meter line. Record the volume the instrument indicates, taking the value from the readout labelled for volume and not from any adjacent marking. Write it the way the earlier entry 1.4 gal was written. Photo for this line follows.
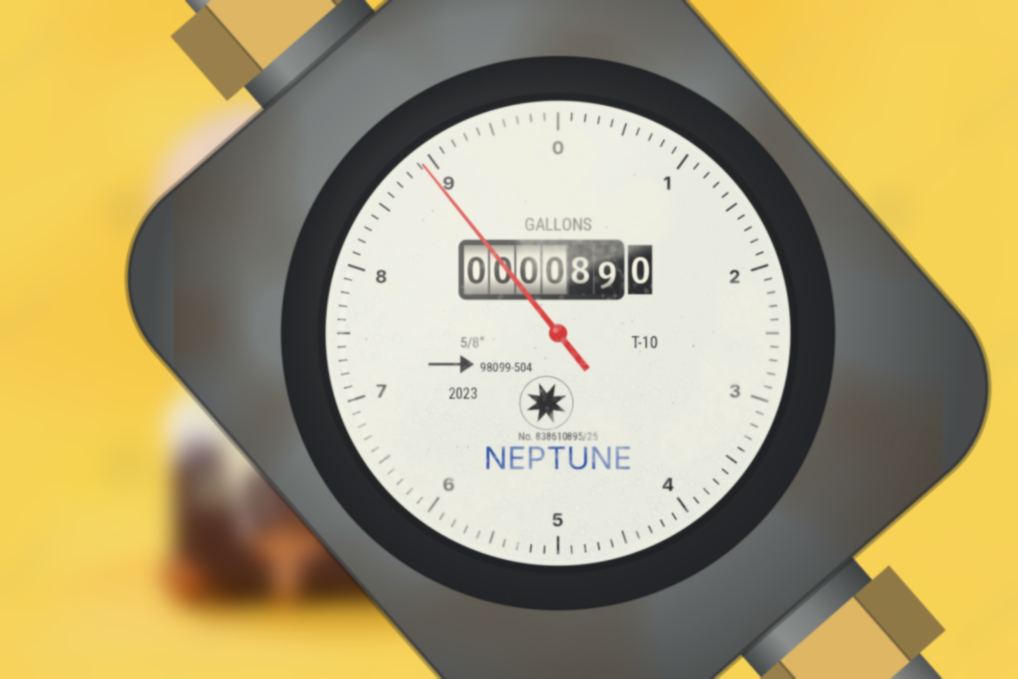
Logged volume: 888.9 gal
